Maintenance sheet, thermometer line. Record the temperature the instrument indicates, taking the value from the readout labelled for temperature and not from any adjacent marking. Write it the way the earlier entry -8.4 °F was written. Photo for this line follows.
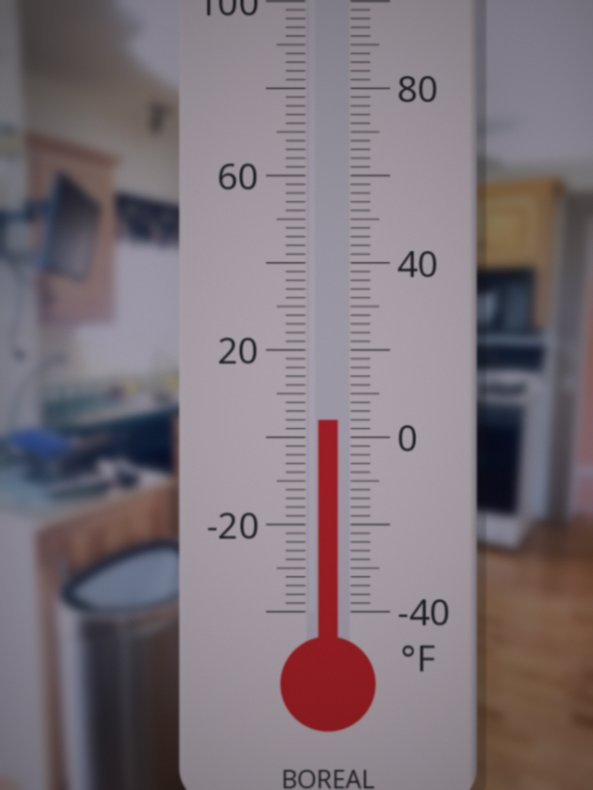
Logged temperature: 4 °F
